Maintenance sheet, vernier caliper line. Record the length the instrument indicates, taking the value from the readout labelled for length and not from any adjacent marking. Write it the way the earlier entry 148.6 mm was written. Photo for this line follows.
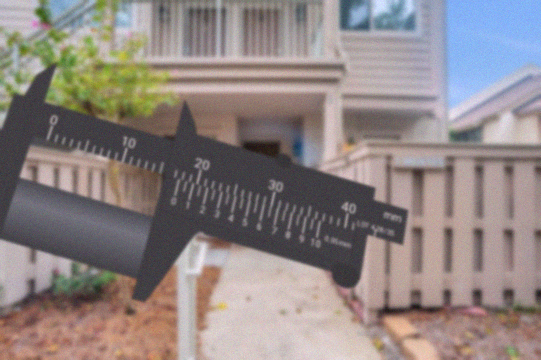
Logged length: 17.6 mm
